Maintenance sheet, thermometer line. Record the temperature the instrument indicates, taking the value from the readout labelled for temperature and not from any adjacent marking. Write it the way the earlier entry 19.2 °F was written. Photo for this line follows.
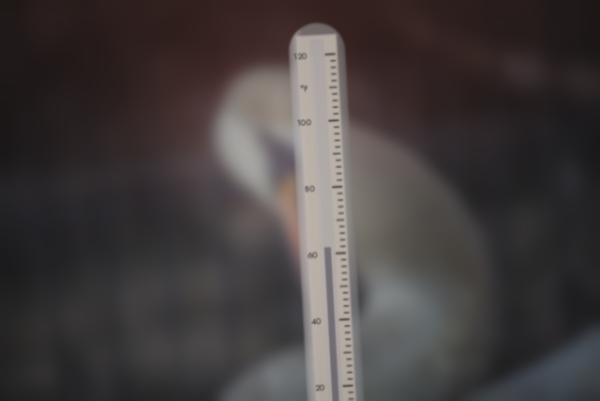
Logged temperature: 62 °F
